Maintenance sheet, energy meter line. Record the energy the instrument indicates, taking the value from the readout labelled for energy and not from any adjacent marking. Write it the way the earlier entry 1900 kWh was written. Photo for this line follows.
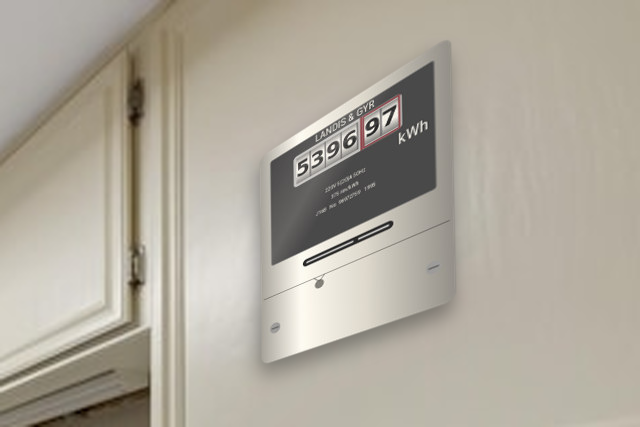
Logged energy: 5396.97 kWh
